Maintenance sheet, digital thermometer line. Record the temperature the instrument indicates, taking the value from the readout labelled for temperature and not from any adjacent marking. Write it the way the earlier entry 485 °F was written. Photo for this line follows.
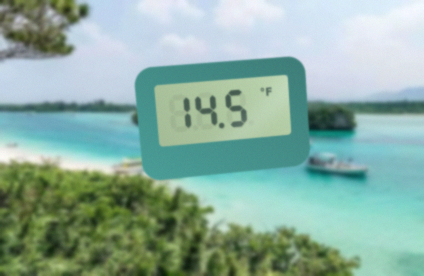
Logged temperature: 14.5 °F
